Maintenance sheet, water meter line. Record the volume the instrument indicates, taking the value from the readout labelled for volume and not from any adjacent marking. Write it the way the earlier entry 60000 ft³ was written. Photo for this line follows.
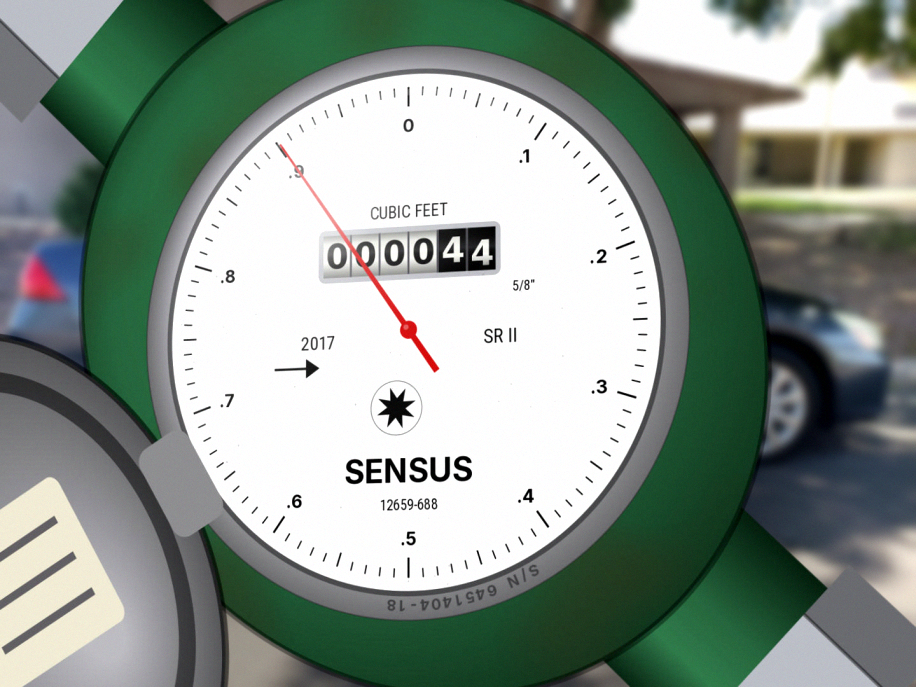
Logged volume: 43.90 ft³
